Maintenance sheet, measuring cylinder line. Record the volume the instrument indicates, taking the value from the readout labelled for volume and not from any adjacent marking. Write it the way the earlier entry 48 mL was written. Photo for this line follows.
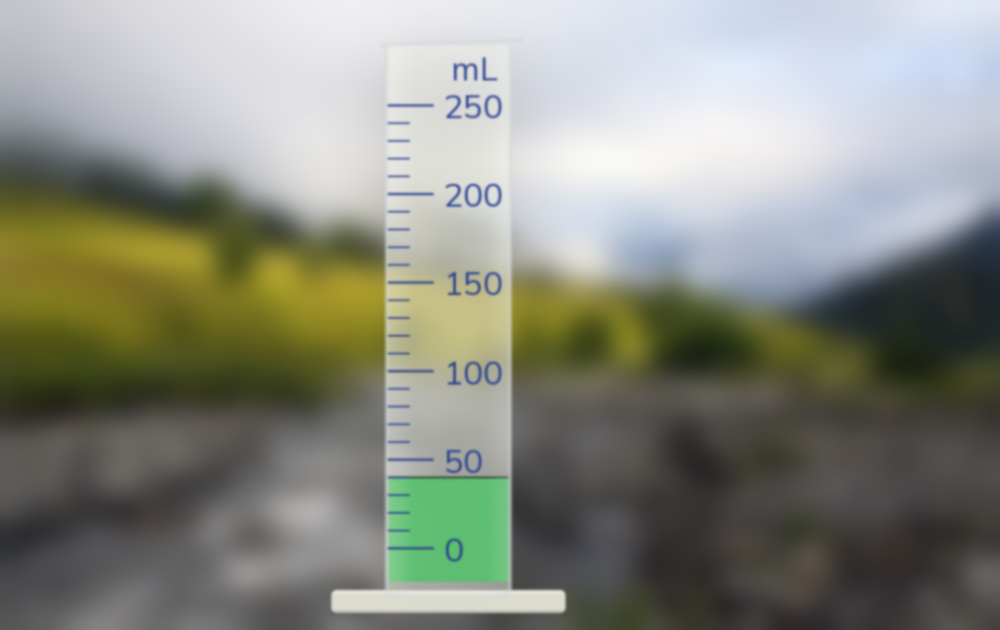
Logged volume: 40 mL
